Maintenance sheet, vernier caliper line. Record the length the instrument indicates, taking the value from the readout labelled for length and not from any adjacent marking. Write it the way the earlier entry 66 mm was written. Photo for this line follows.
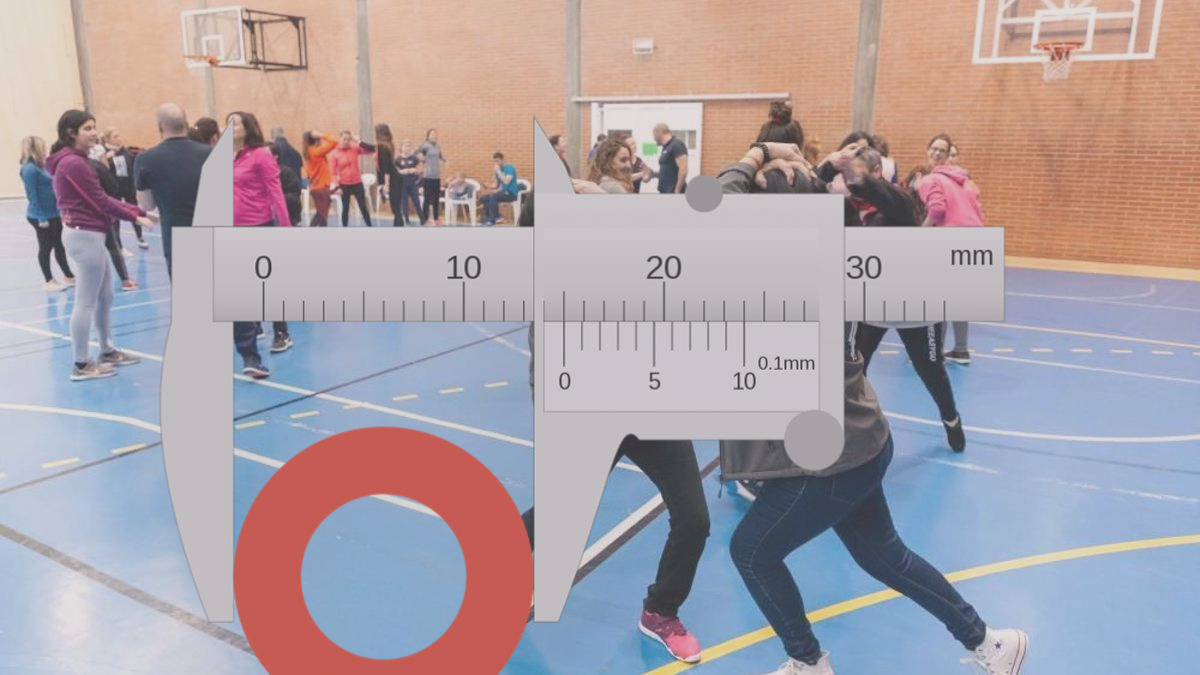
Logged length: 15.0 mm
